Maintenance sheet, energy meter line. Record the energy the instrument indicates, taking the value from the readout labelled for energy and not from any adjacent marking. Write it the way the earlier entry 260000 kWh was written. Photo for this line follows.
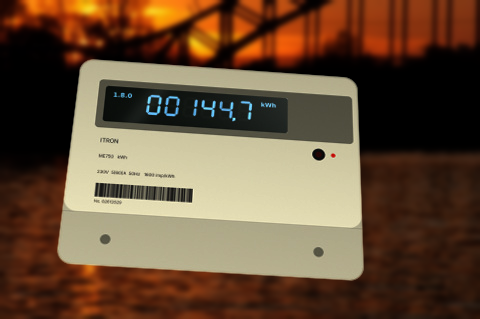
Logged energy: 144.7 kWh
